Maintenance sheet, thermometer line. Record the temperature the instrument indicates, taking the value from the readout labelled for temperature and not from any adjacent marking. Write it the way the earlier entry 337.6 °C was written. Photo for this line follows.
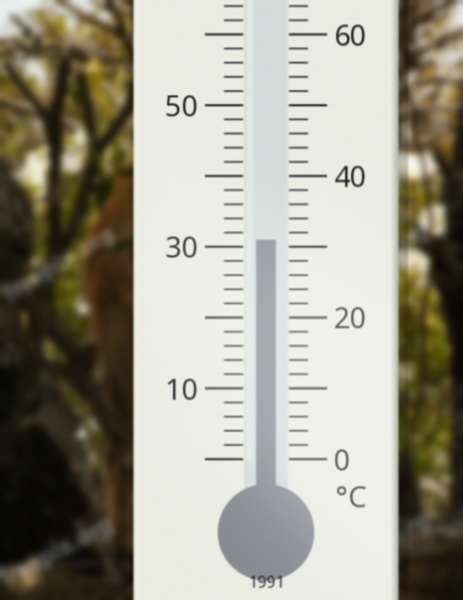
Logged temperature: 31 °C
